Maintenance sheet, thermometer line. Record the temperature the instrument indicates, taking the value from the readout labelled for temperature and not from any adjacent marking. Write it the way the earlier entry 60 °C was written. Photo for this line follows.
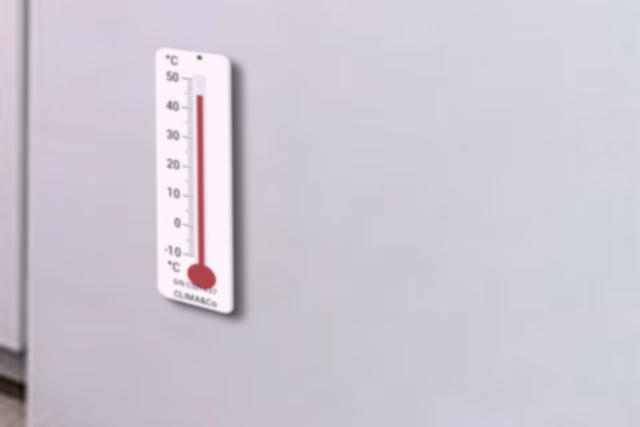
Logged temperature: 45 °C
